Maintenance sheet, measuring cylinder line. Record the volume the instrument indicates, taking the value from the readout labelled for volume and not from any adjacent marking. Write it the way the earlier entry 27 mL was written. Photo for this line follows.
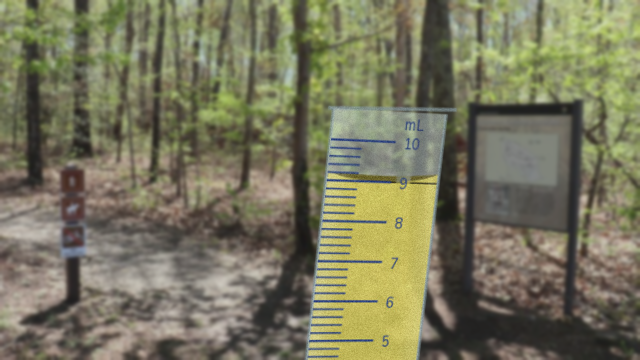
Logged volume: 9 mL
